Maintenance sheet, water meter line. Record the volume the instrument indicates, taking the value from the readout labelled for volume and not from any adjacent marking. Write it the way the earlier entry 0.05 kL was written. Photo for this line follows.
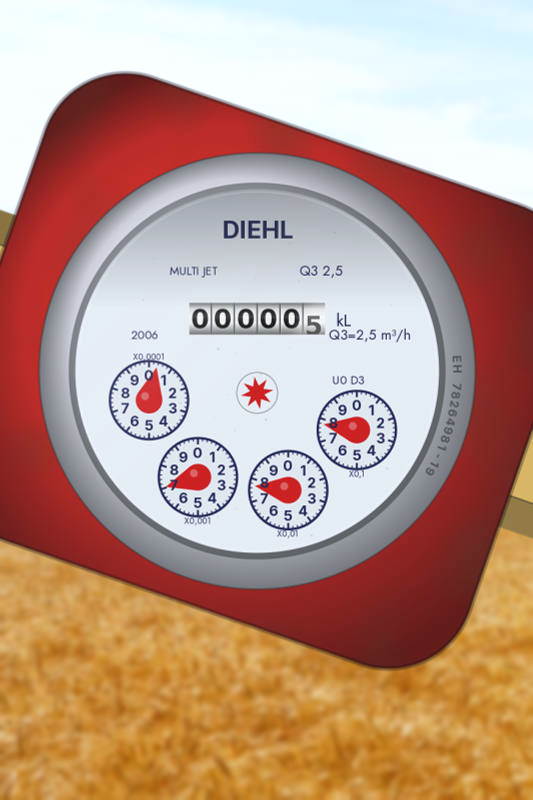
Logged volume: 4.7770 kL
